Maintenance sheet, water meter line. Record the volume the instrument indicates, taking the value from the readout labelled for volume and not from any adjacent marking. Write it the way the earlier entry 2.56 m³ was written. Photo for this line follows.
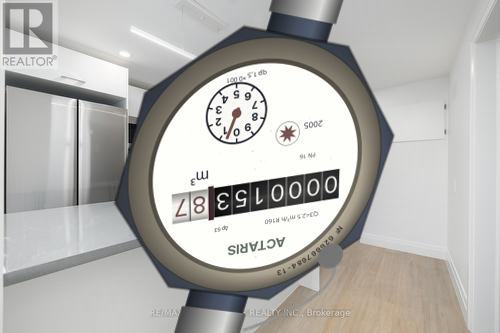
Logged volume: 153.870 m³
